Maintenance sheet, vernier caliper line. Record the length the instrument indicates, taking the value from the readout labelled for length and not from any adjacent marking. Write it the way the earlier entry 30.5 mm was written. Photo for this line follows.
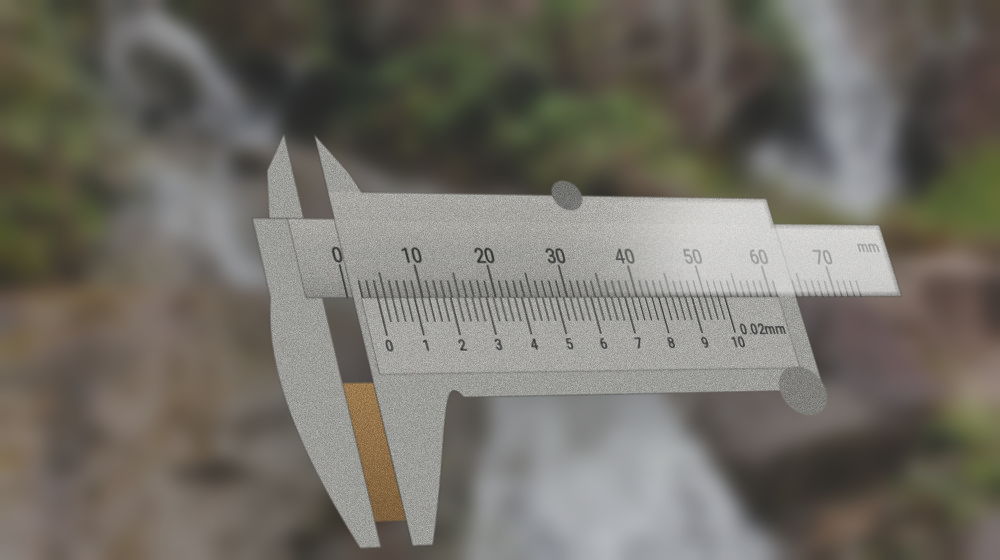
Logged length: 4.0 mm
